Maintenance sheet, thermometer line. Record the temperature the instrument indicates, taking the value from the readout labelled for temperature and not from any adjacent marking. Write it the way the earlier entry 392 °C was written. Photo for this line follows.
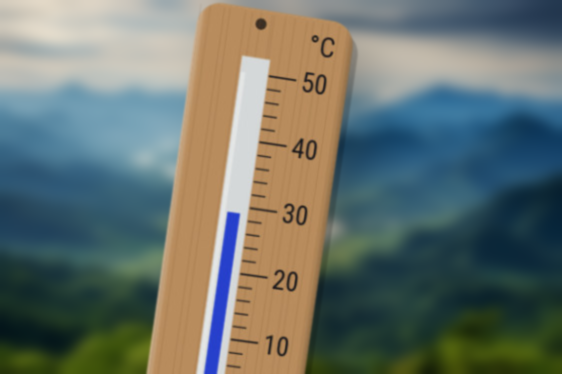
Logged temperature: 29 °C
